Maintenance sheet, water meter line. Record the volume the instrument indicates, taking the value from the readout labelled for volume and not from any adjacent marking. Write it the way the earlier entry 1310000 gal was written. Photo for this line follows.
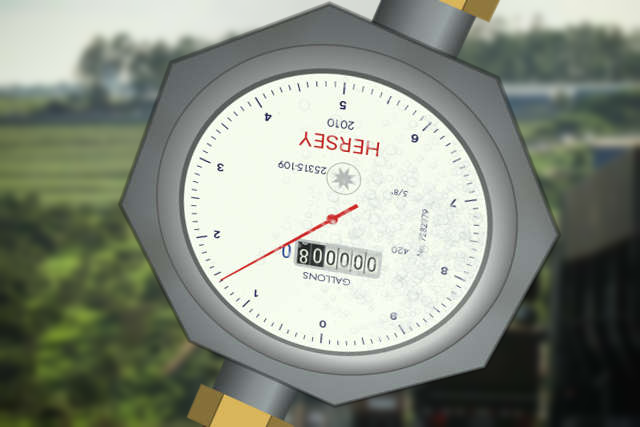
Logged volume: 81.4 gal
